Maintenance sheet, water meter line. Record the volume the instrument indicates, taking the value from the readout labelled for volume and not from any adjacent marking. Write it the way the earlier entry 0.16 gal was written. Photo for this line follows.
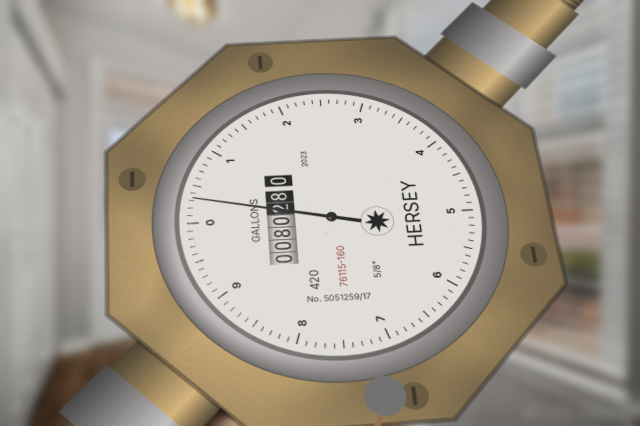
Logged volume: 80280.3 gal
